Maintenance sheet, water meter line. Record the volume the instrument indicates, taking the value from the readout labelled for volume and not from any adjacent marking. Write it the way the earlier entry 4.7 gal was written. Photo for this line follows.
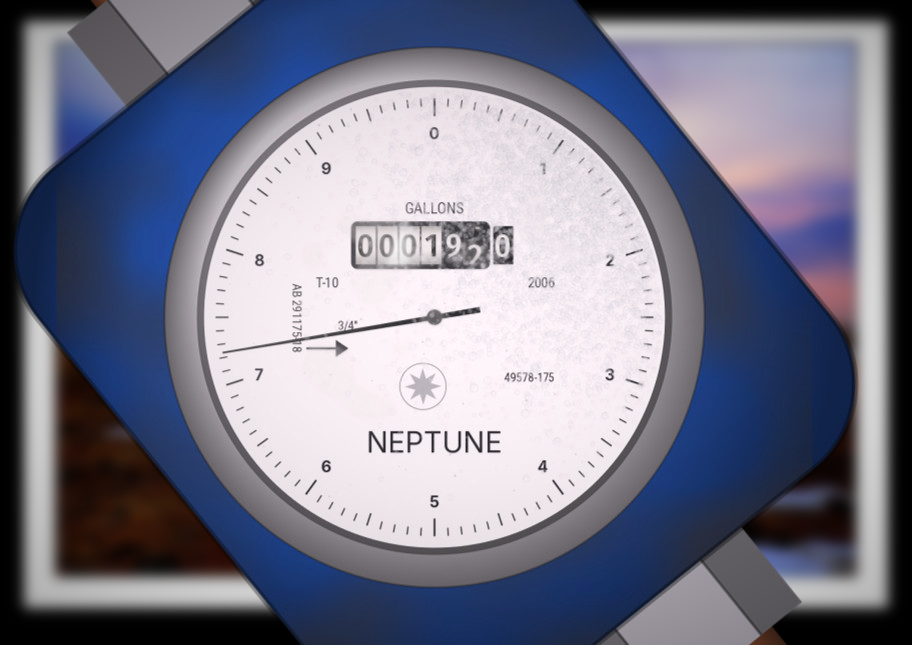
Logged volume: 1917.2 gal
